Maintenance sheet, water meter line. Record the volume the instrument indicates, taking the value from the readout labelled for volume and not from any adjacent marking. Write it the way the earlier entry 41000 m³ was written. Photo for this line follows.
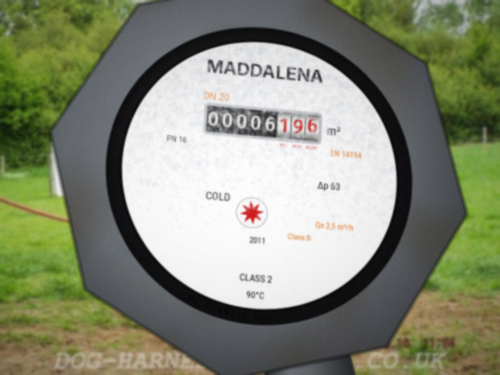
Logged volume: 6.196 m³
